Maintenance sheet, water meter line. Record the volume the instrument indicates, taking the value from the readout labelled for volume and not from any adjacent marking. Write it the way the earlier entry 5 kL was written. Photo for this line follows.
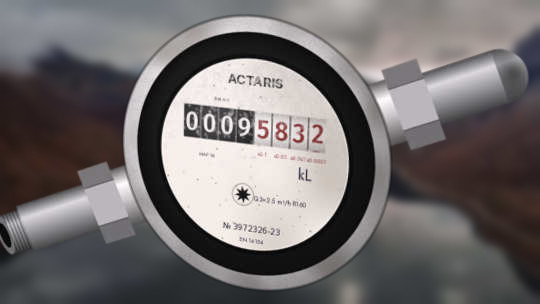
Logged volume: 9.5832 kL
